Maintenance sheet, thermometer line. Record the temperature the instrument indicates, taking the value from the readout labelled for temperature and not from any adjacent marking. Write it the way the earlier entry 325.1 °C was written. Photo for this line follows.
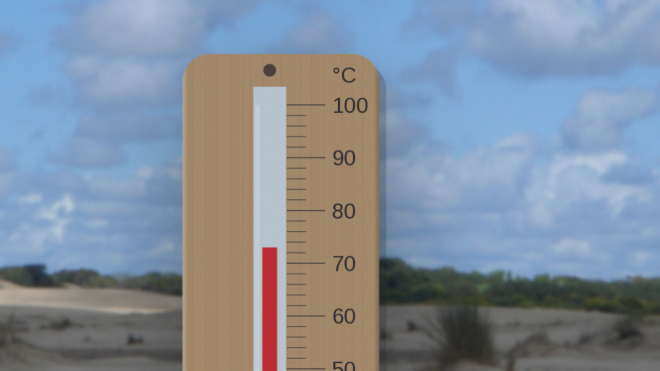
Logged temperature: 73 °C
